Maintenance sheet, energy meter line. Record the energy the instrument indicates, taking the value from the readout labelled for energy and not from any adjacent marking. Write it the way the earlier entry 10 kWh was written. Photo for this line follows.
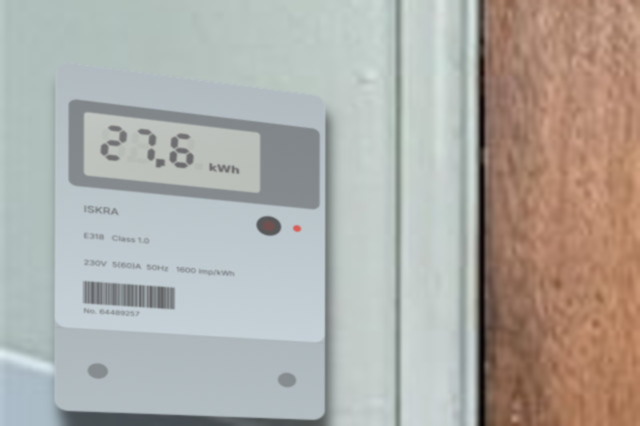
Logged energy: 27.6 kWh
